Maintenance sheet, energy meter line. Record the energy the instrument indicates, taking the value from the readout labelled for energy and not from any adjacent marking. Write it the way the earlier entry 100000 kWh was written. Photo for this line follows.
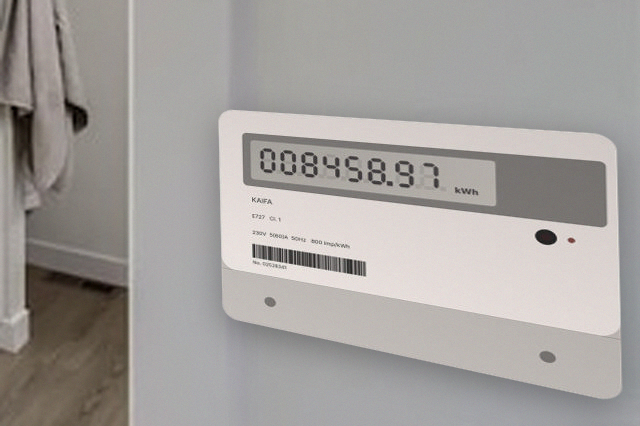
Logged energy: 8458.97 kWh
